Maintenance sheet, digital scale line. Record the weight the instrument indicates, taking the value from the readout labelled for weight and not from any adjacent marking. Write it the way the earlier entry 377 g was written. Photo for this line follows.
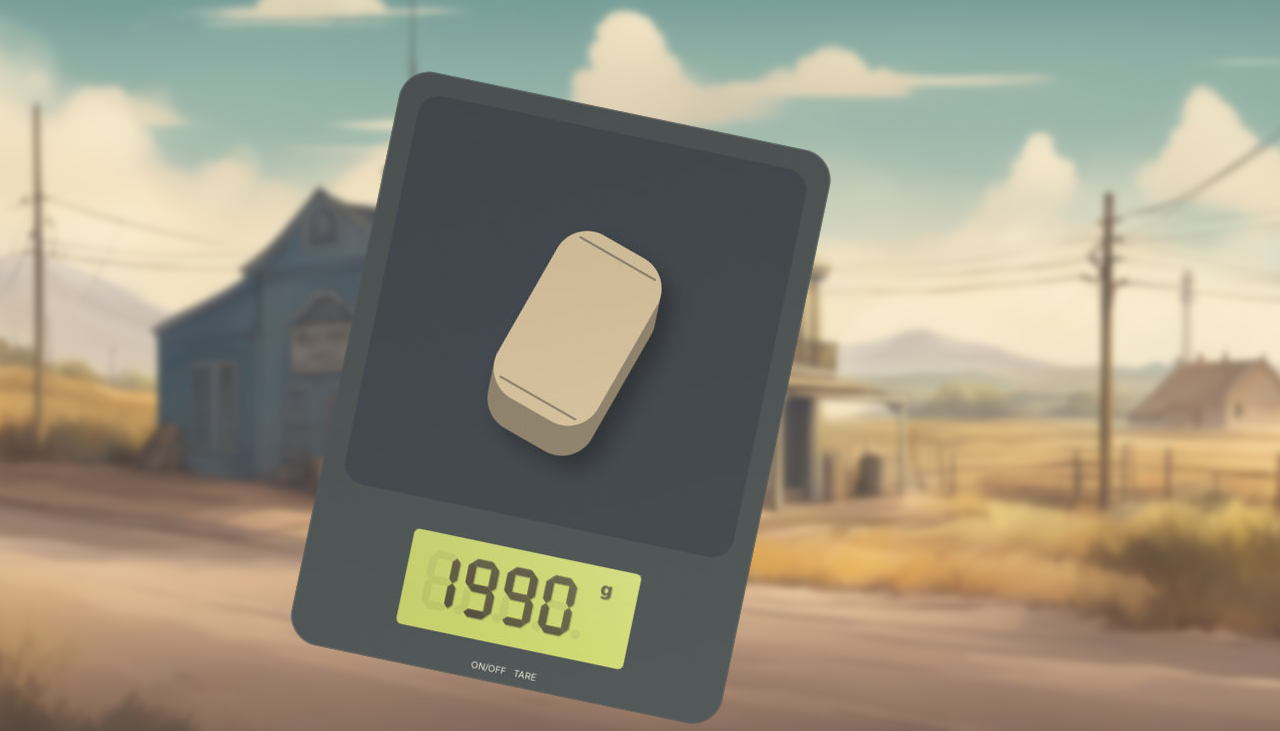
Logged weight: 1990 g
